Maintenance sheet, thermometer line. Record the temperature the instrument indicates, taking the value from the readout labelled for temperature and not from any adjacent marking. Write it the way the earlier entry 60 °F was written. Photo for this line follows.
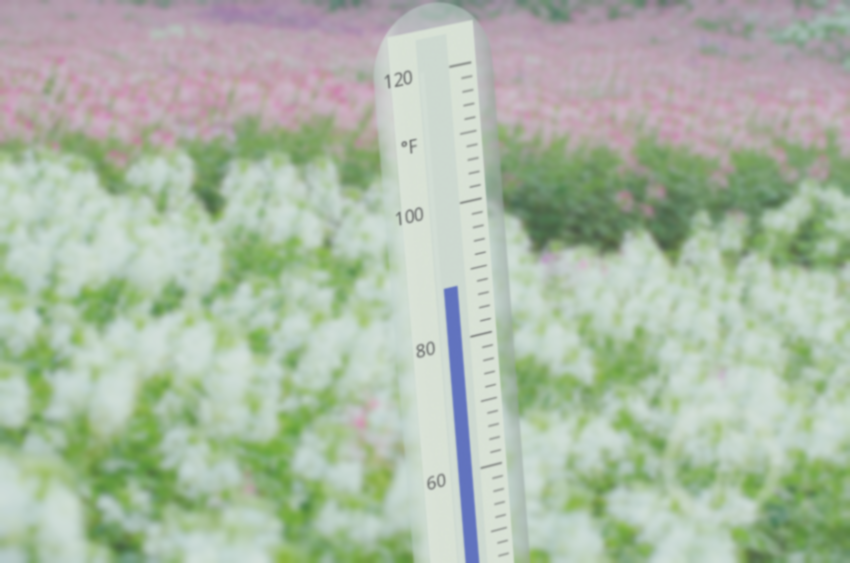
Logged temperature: 88 °F
